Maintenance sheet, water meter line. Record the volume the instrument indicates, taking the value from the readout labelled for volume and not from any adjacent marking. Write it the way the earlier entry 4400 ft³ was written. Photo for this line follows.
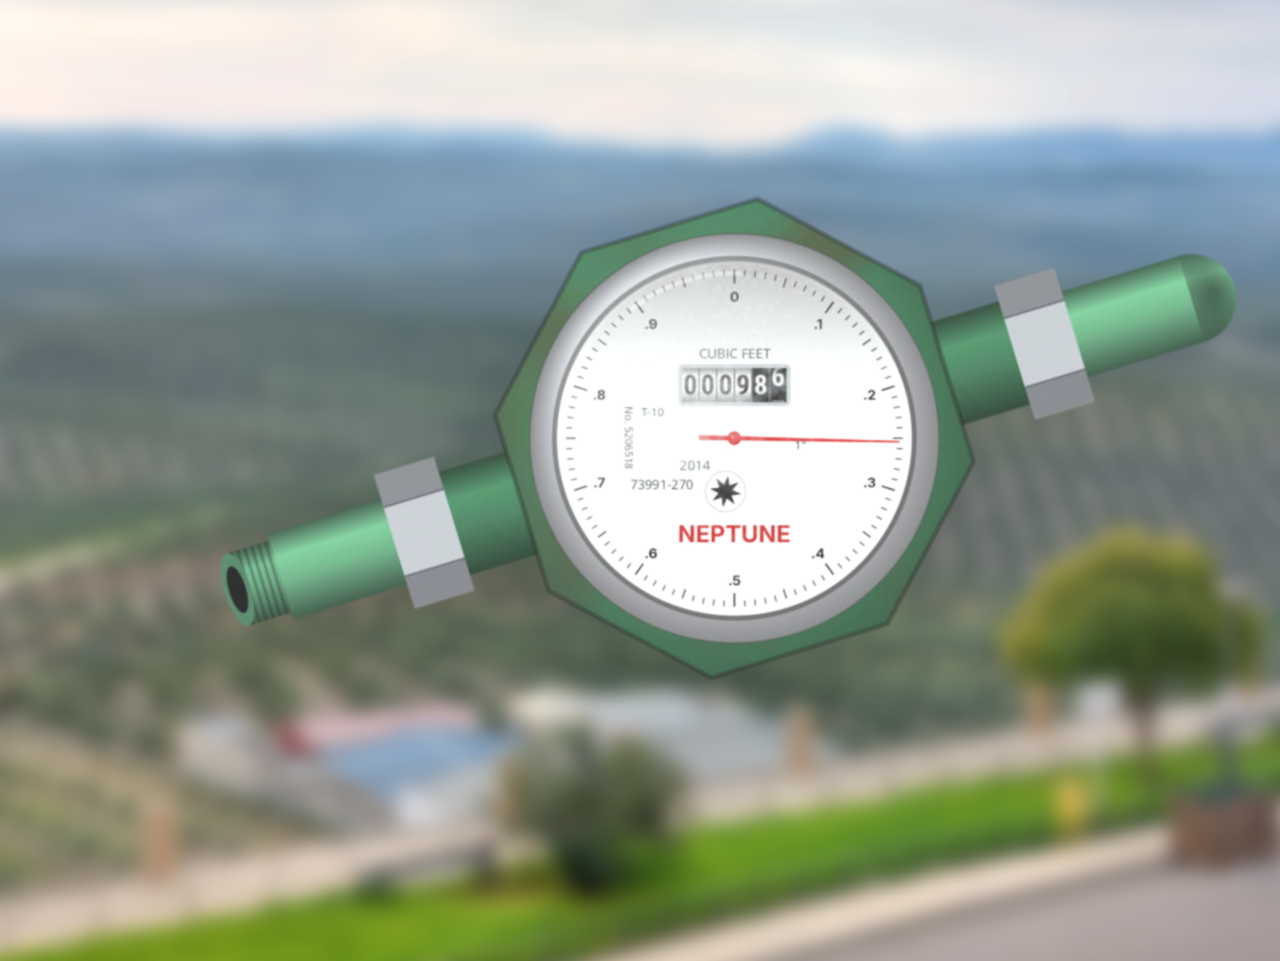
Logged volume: 986.25 ft³
